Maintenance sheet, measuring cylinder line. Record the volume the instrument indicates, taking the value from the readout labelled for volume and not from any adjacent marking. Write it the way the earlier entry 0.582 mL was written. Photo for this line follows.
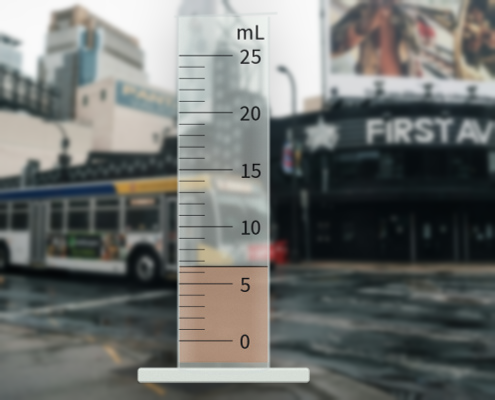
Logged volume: 6.5 mL
